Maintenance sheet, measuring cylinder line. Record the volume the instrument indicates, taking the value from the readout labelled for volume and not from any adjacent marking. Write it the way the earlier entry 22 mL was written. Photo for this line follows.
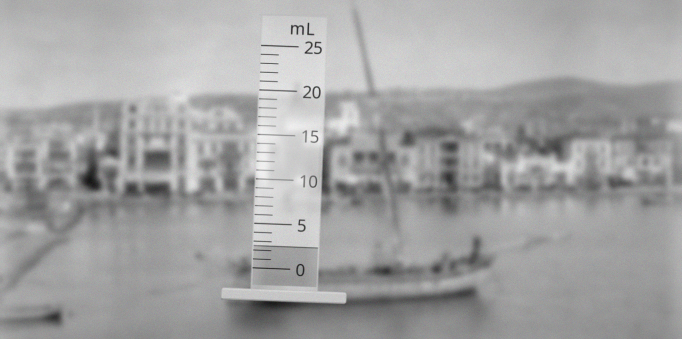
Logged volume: 2.5 mL
